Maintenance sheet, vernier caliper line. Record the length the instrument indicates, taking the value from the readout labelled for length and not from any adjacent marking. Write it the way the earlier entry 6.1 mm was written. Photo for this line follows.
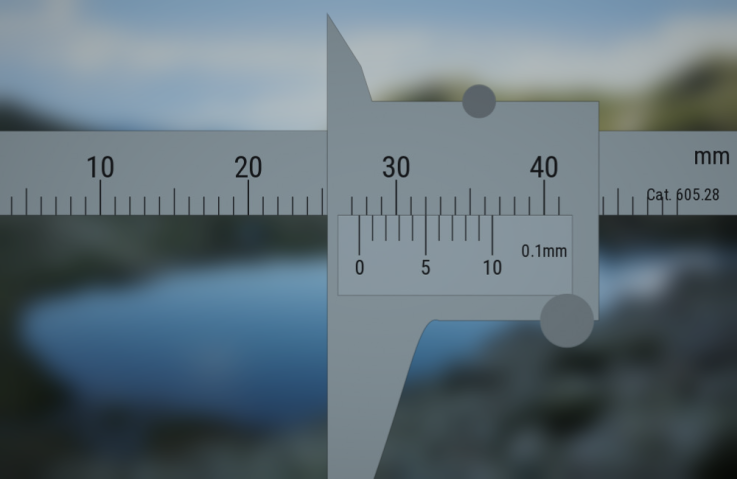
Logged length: 27.5 mm
